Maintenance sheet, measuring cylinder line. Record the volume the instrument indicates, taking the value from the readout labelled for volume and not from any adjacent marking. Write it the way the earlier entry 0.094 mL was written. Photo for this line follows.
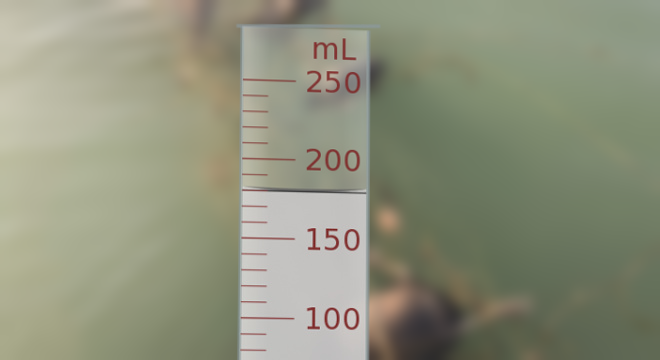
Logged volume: 180 mL
